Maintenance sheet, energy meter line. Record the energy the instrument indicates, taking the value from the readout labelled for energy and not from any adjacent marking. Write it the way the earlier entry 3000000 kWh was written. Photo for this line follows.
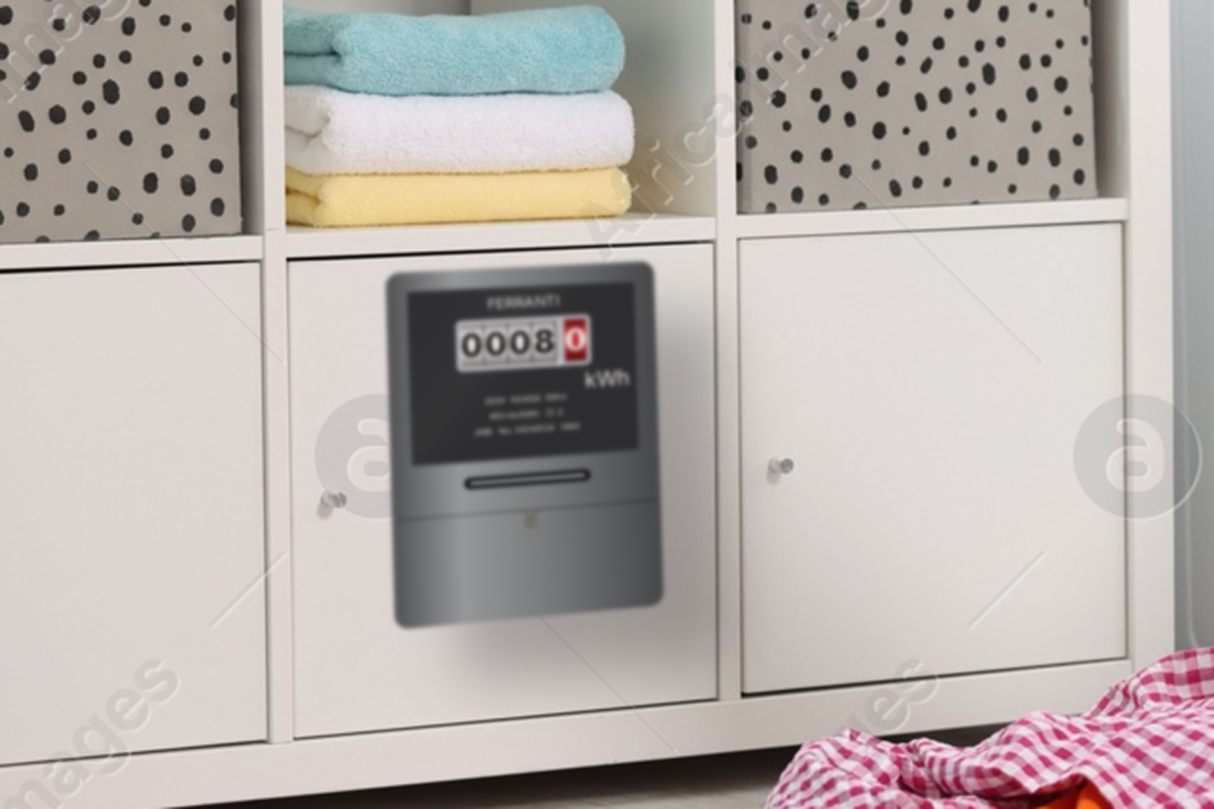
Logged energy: 8.0 kWh
